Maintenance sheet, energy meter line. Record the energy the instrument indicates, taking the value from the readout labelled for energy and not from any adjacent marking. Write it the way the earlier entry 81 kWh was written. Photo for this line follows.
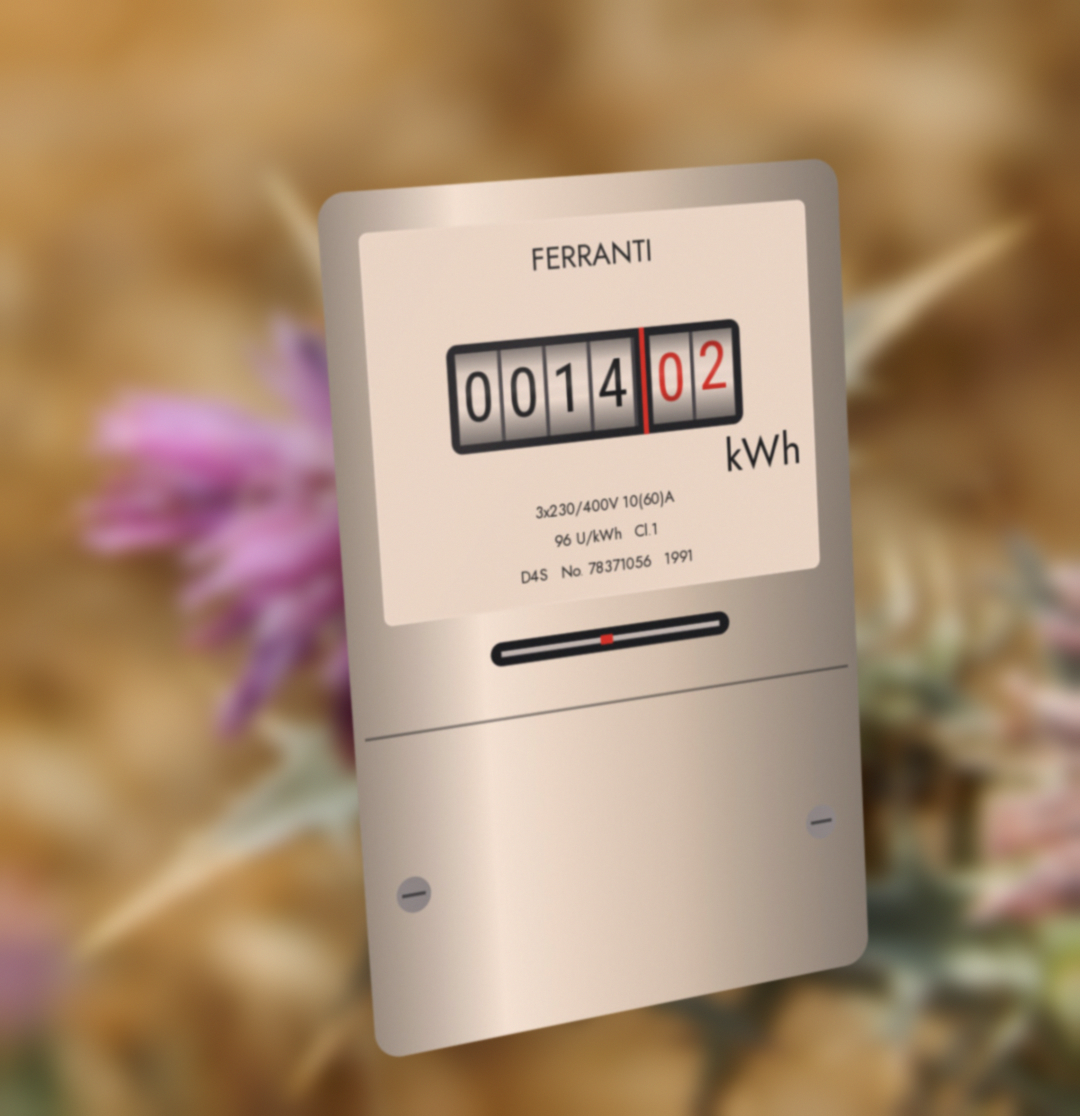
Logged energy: 14.02 kWh
